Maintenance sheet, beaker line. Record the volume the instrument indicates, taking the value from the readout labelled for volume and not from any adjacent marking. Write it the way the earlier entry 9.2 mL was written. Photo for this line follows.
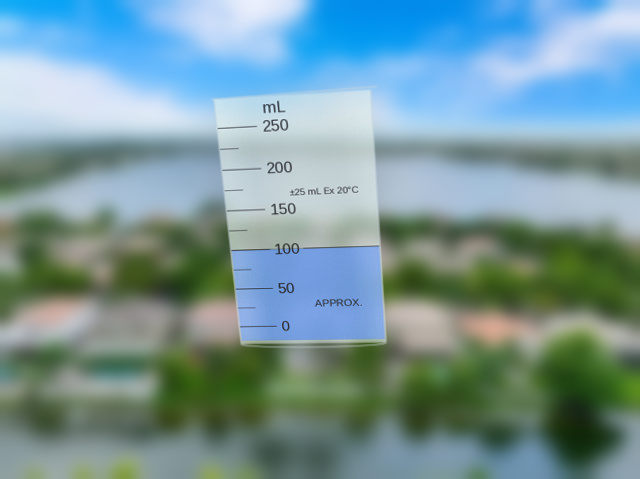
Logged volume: 100 mL
